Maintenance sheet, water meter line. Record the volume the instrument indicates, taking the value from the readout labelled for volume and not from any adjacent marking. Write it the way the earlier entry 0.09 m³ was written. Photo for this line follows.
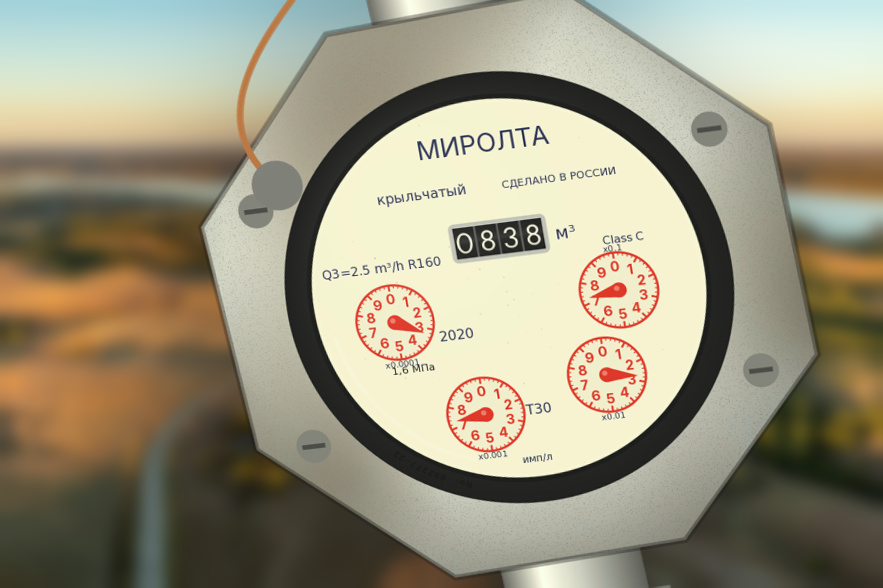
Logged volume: 838.7273 m³
